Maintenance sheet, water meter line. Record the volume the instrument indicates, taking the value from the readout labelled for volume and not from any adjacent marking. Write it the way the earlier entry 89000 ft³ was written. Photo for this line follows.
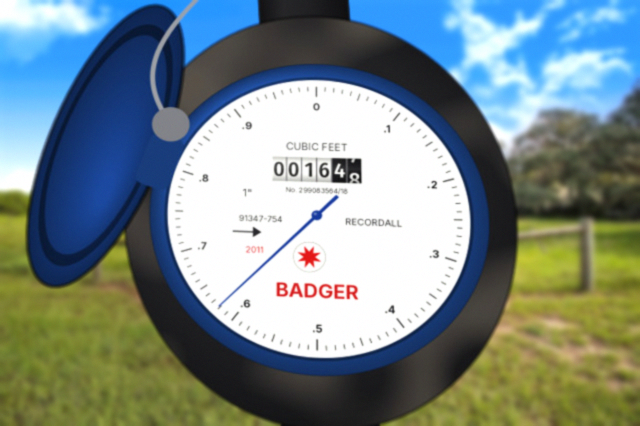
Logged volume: 1647.62 ft³
